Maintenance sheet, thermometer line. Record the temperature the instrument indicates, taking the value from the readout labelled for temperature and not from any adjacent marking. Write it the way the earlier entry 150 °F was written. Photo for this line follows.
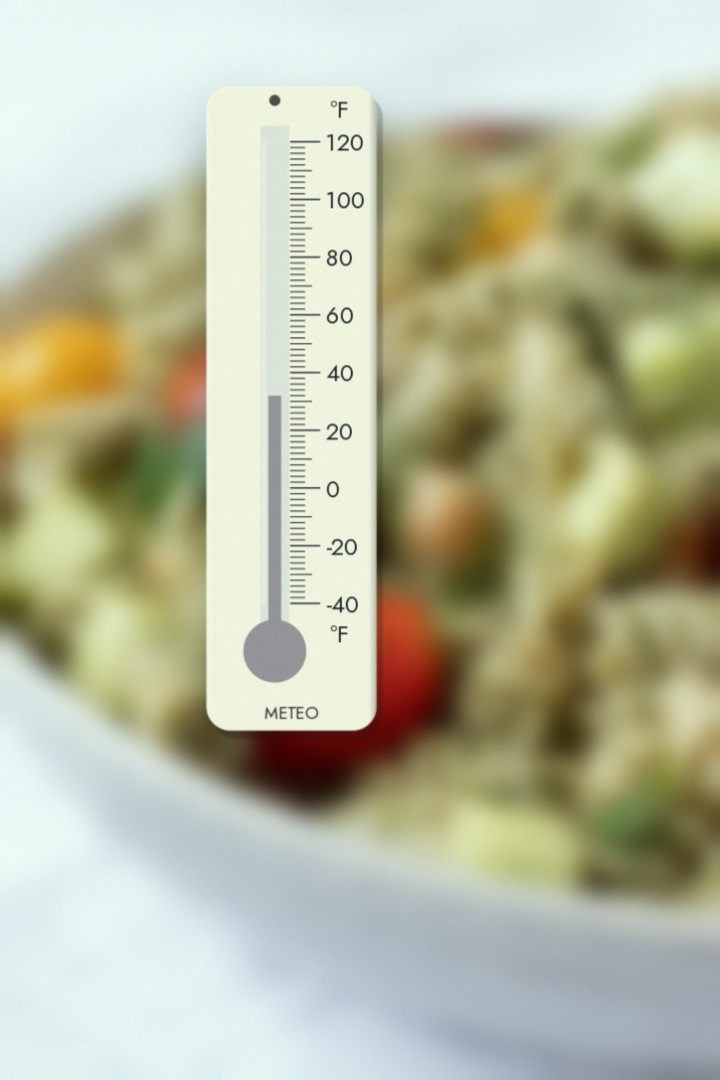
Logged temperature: 32 °F
